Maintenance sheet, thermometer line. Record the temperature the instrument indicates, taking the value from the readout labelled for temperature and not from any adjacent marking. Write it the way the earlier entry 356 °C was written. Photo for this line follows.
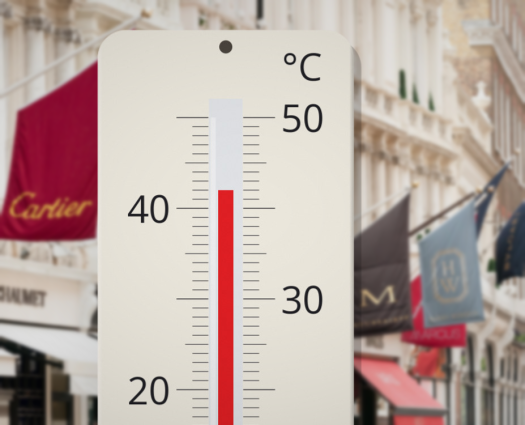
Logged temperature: 42 °C
